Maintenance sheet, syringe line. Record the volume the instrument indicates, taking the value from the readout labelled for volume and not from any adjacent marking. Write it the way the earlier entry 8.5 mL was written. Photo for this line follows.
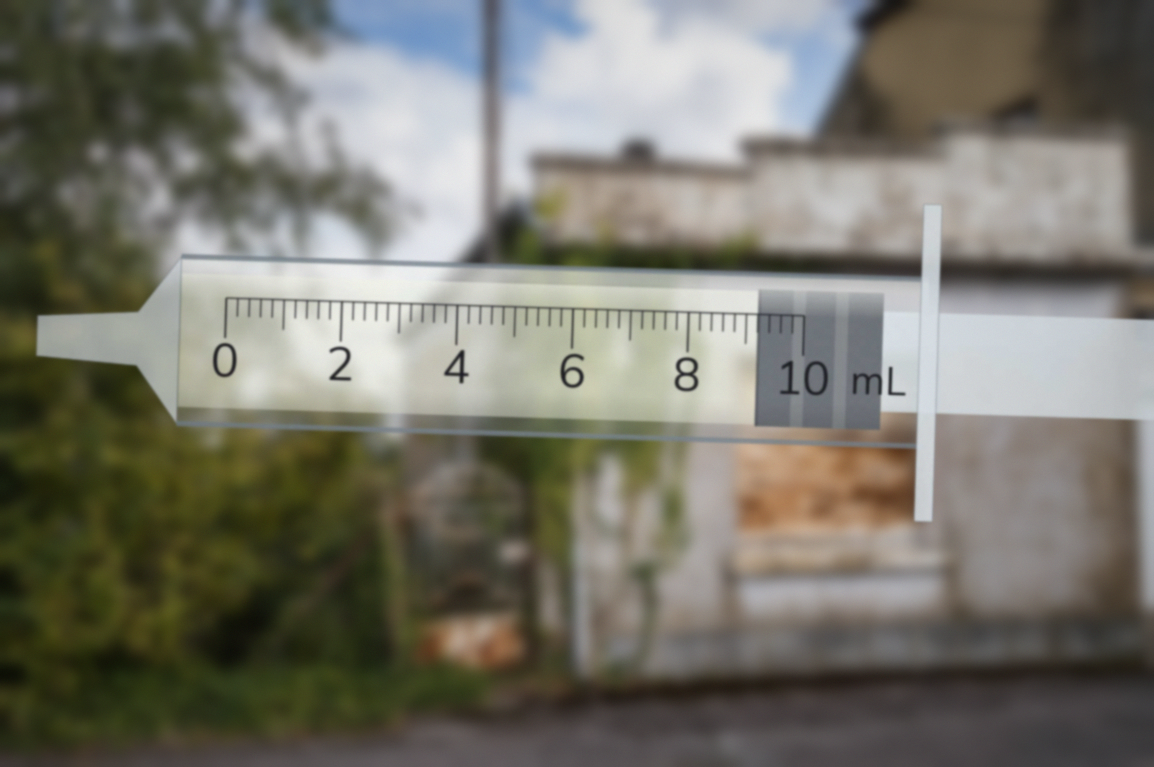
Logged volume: 9.2 mL
